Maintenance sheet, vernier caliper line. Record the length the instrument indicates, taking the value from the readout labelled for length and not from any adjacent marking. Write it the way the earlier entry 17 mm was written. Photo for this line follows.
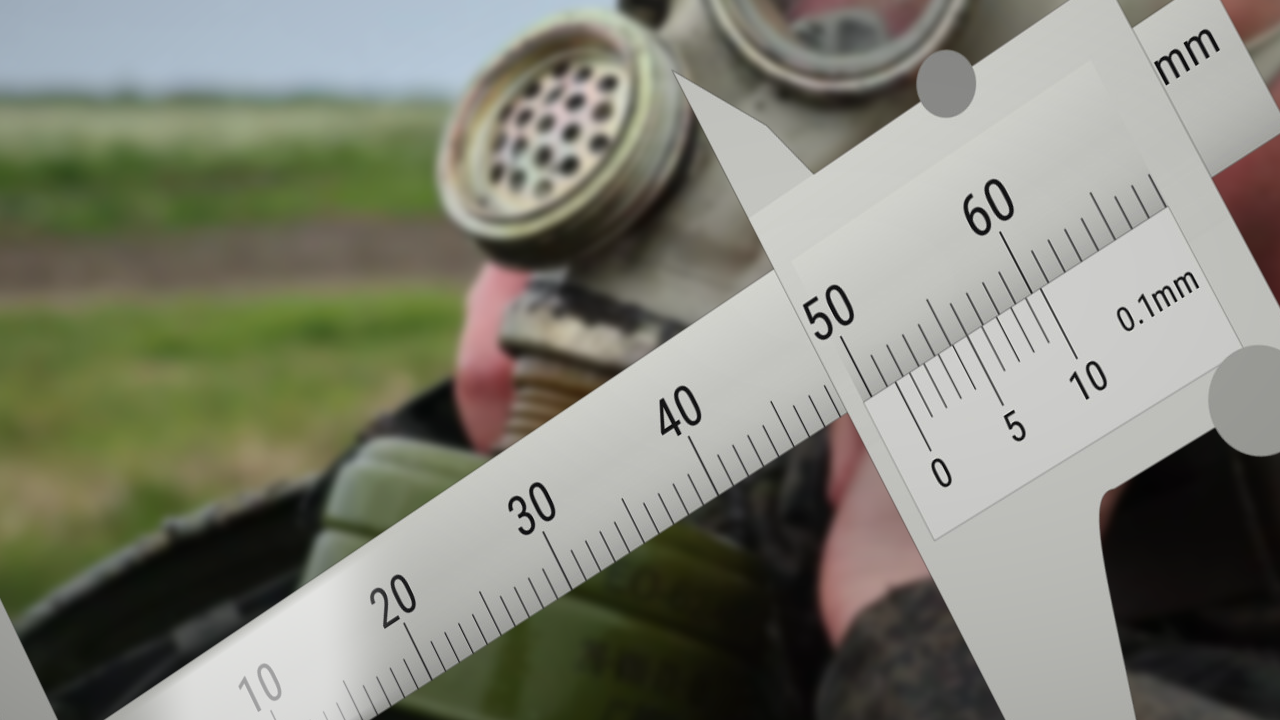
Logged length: 51.5 mm
